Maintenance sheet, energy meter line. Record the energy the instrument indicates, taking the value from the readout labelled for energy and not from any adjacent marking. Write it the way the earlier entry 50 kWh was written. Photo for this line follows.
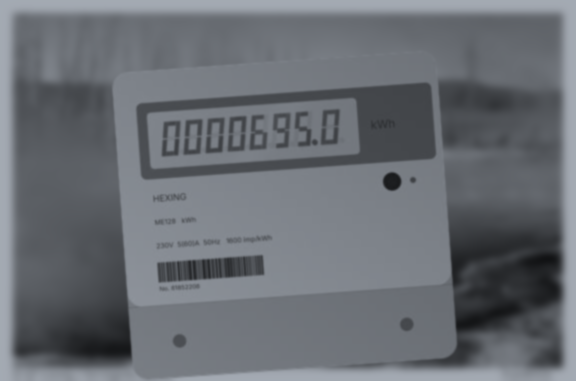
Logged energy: 695.0 kWh
